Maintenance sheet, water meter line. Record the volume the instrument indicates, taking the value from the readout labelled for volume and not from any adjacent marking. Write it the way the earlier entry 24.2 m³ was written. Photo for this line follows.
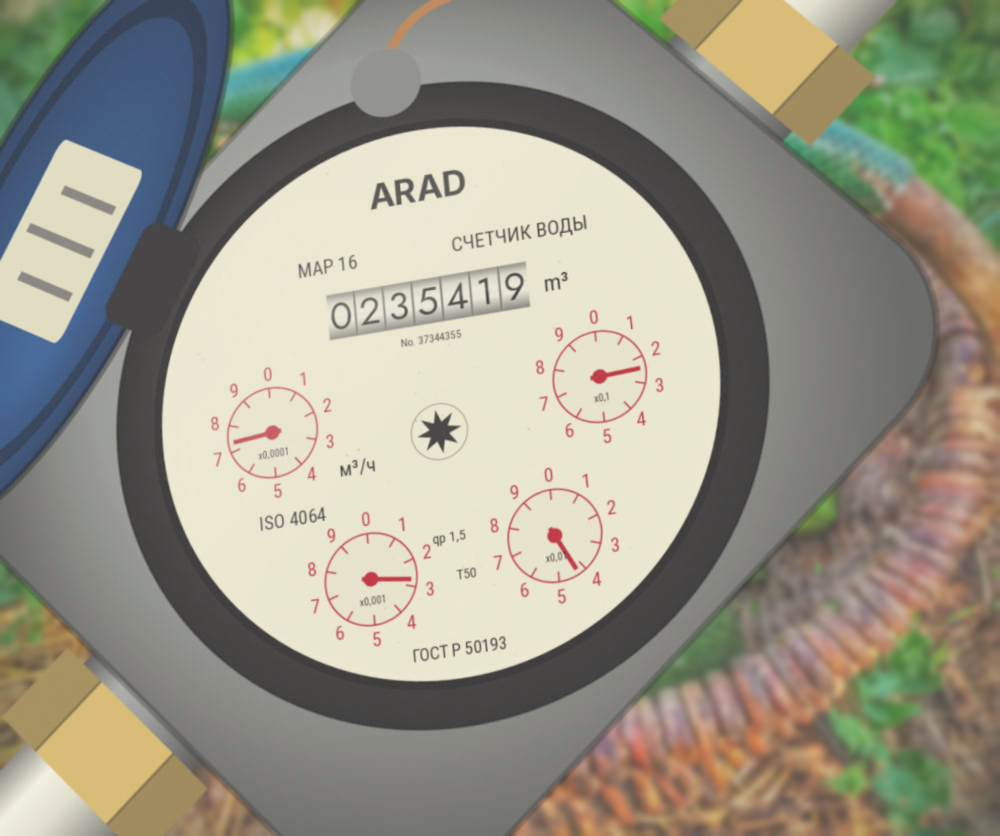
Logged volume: 235419.2427 m³
